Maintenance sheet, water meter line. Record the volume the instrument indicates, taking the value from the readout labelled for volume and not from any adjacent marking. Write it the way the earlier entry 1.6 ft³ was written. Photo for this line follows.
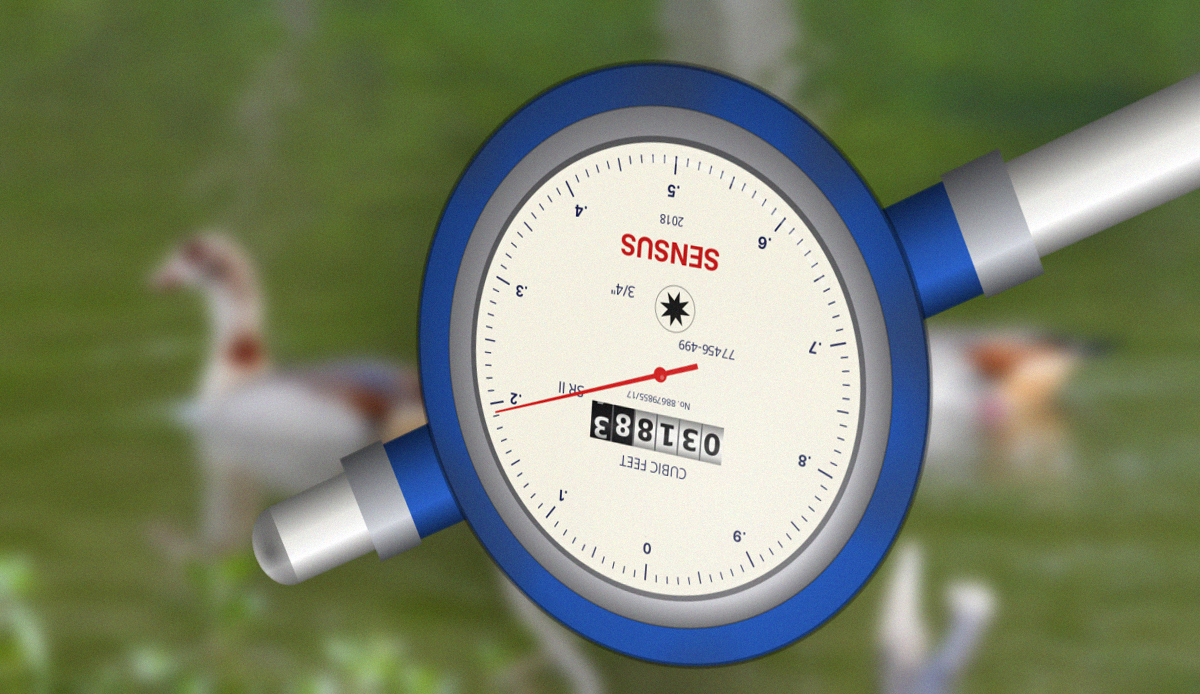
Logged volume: 31883.19 ft³
